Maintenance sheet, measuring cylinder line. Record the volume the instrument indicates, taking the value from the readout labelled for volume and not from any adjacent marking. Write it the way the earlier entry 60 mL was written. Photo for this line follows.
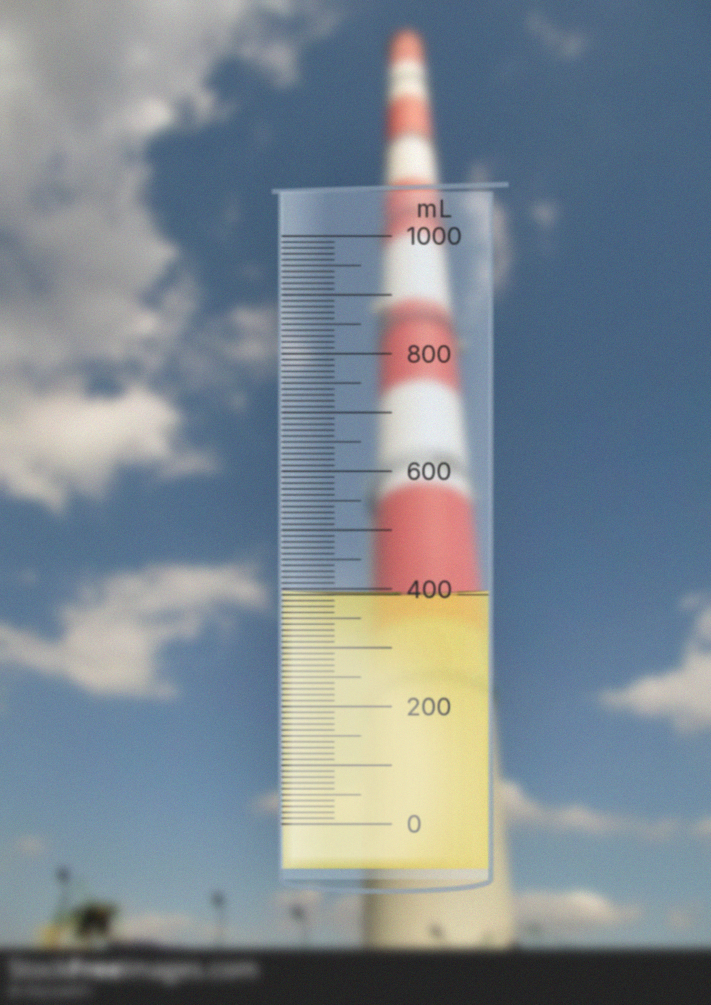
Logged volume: 390 mL
